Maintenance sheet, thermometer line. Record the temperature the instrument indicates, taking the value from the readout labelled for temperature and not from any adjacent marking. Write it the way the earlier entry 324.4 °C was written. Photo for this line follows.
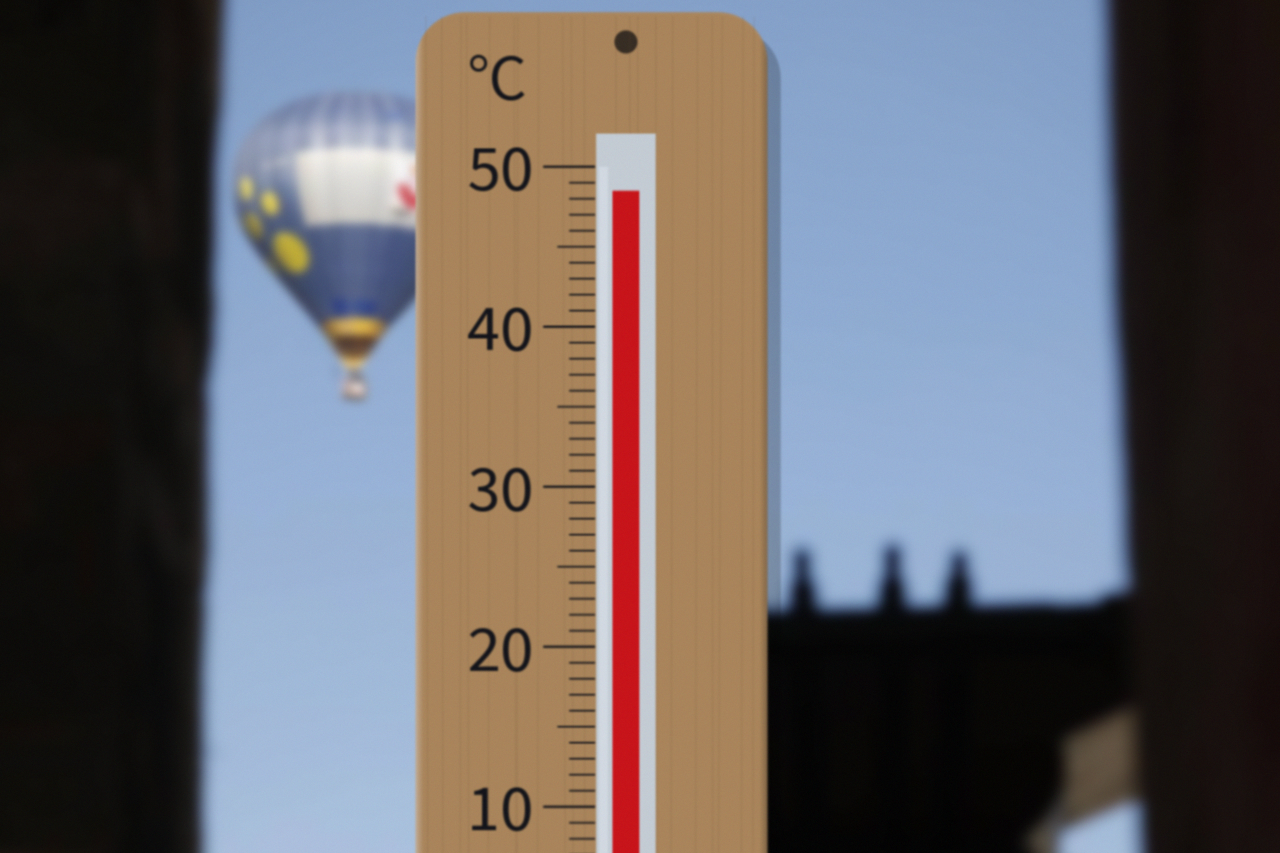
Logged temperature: 48.5 °C
